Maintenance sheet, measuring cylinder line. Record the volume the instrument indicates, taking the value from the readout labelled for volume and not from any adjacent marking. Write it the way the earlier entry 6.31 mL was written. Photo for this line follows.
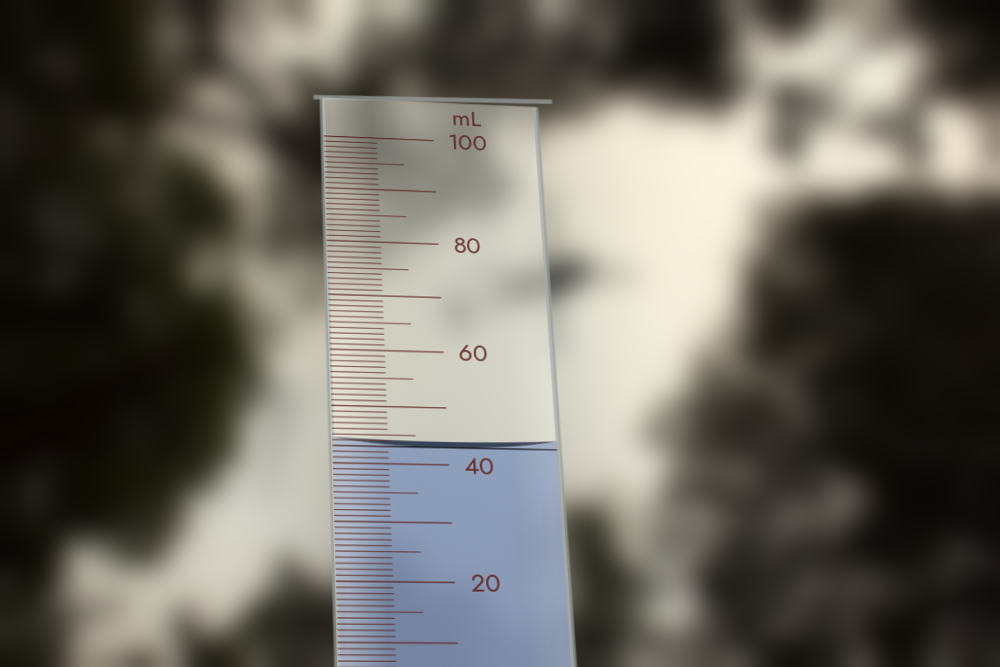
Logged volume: 43 mL
